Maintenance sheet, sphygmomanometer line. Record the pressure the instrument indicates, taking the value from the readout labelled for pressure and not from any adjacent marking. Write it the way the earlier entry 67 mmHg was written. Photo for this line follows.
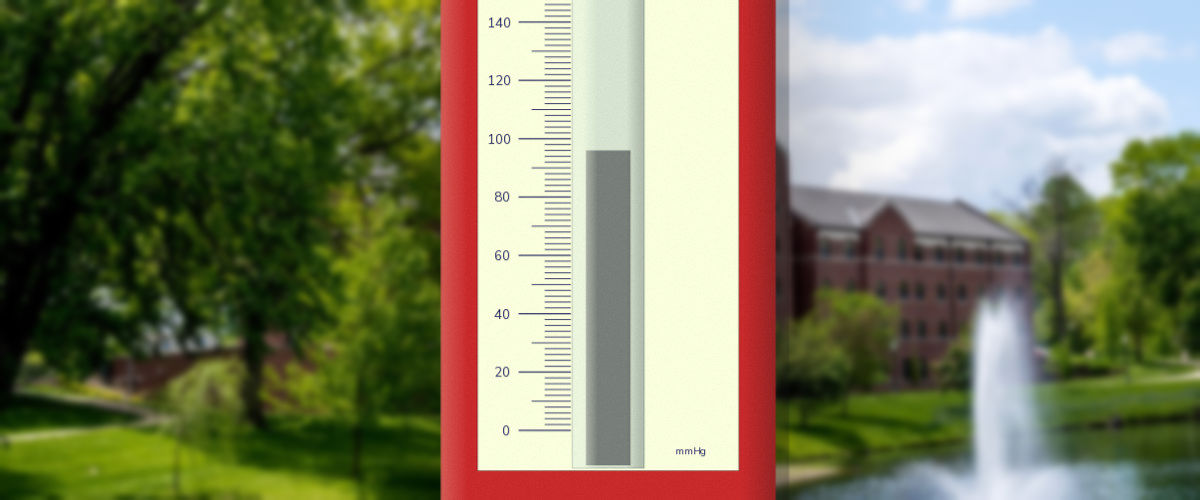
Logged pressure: 96 mmHg
